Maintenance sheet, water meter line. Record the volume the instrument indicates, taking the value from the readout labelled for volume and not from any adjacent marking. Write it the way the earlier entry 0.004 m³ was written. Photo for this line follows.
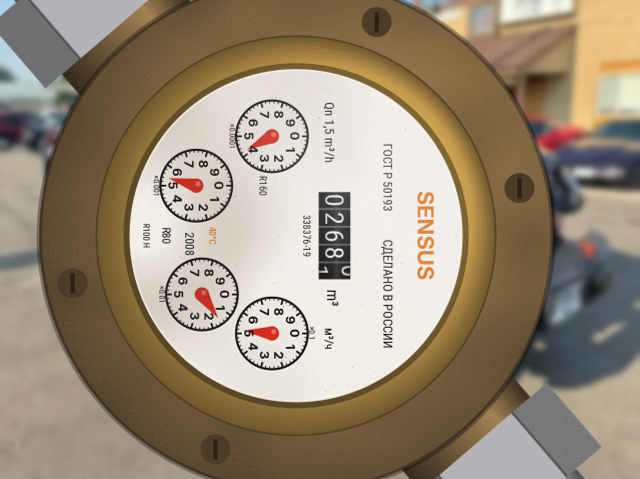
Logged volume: 2680.5154 m³
